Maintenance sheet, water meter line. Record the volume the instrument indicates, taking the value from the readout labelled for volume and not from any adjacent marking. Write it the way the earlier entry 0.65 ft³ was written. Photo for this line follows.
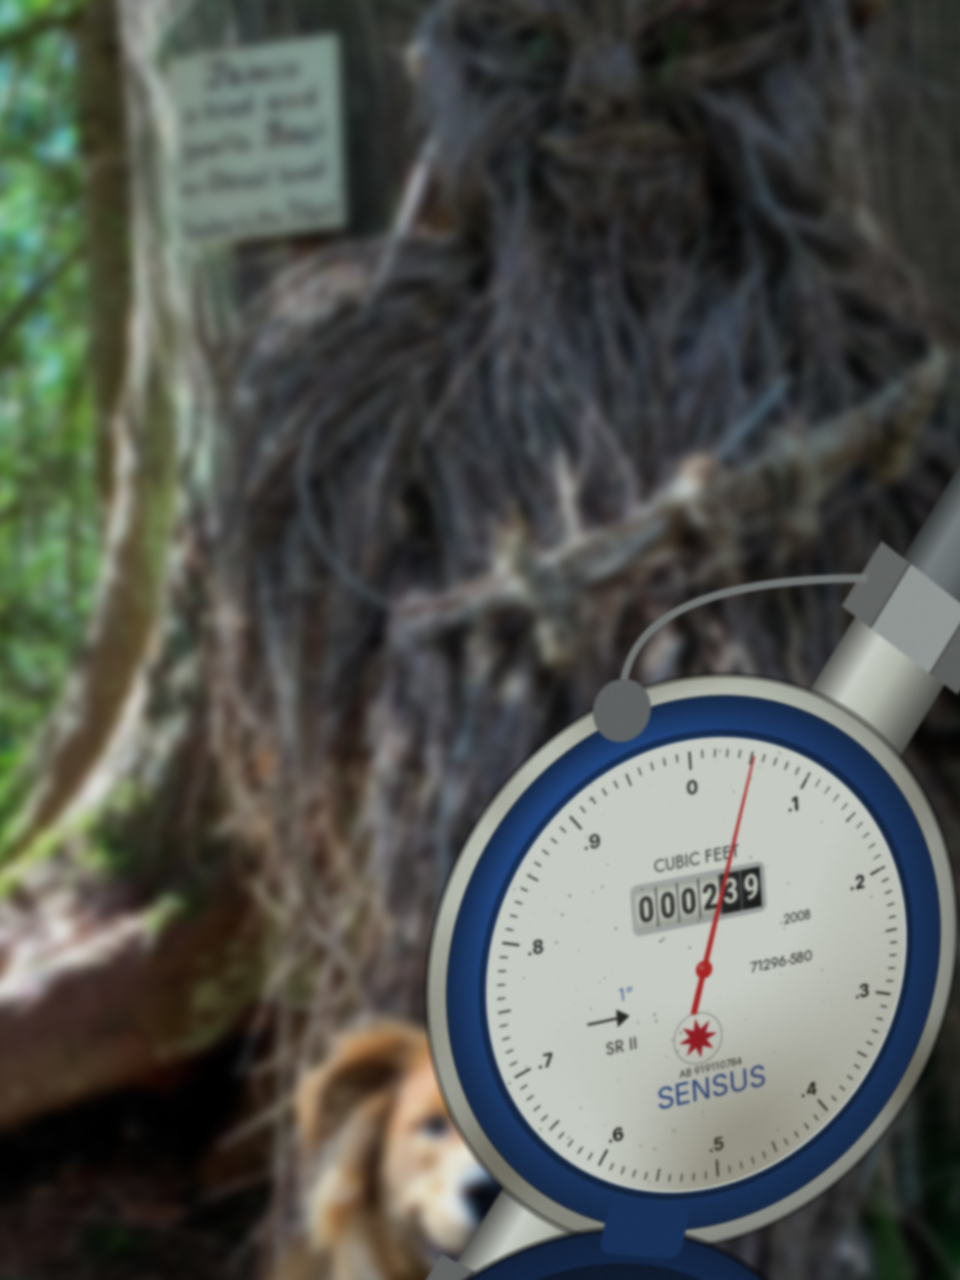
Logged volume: 239.05 ft³
